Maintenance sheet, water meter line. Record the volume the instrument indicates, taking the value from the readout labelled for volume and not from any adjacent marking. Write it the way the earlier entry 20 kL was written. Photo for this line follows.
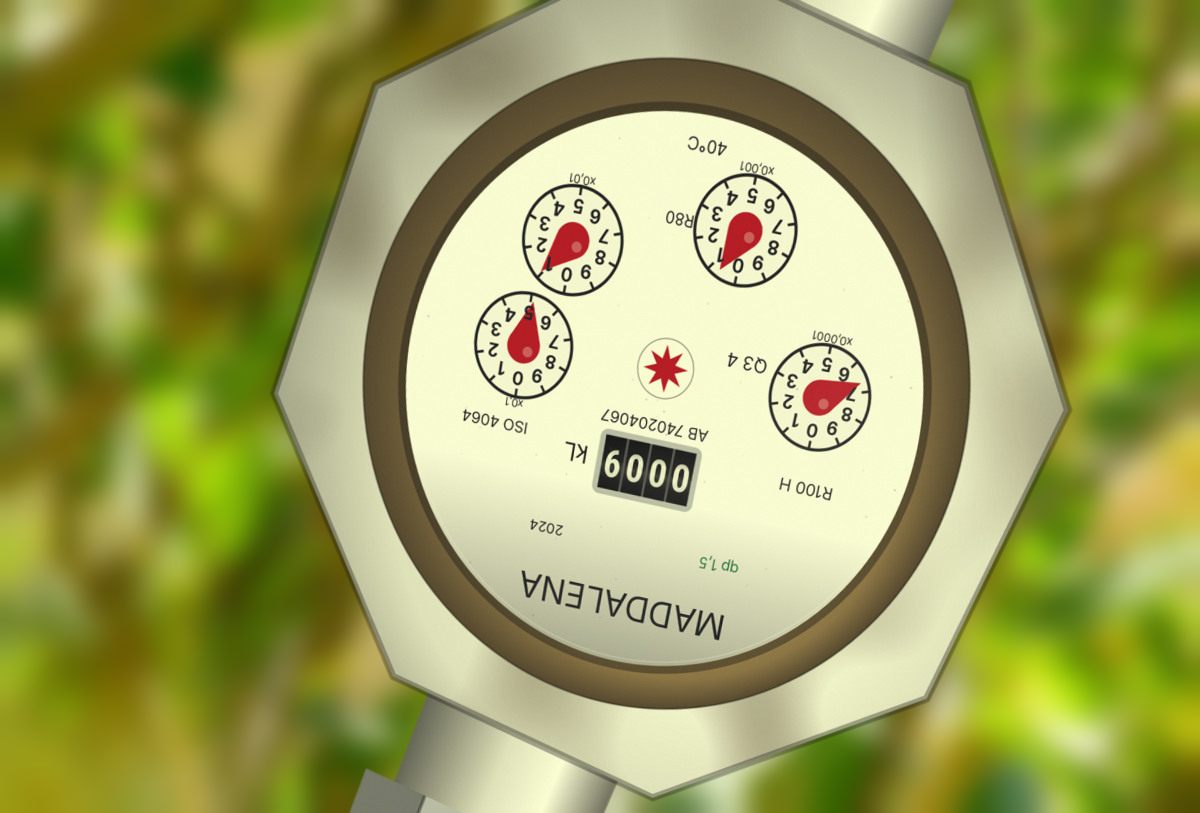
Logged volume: 9.5106 kL
